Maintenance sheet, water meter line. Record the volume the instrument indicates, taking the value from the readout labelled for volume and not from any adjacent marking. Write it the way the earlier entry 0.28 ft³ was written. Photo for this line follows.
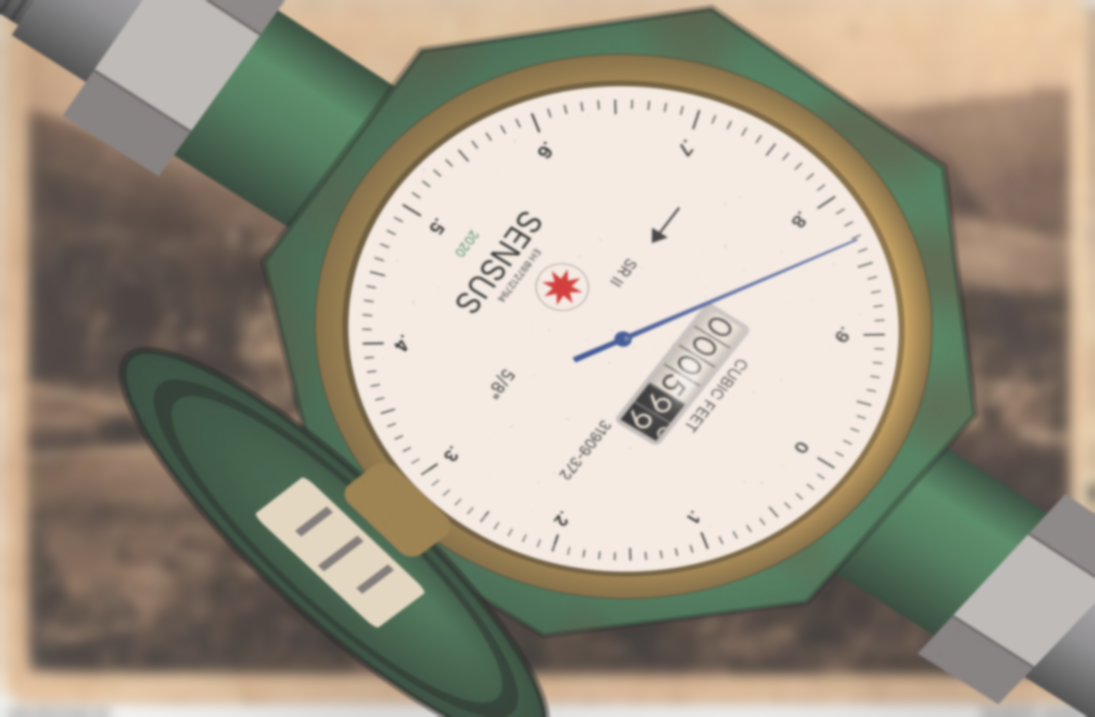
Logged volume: 598.83 ft³
